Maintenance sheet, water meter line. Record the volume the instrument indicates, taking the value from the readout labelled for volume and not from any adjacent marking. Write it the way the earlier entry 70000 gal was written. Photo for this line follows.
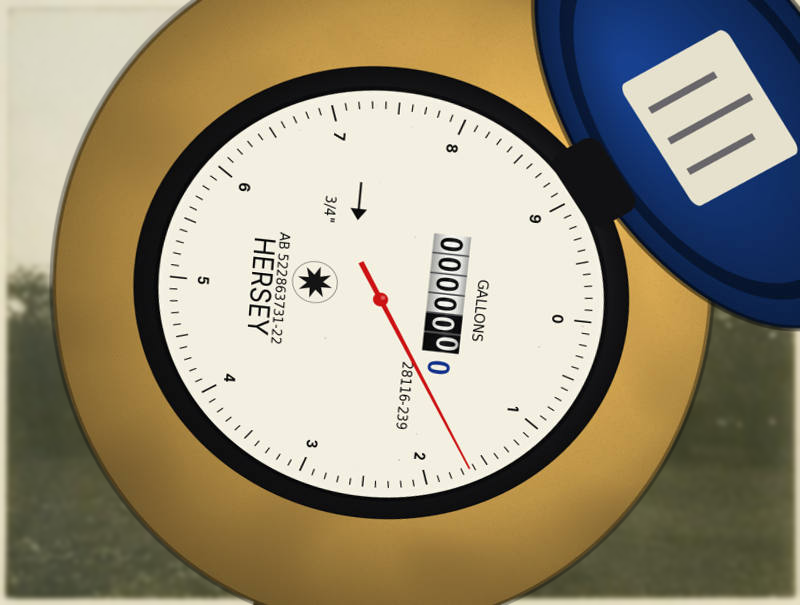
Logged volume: 1.6 gal
